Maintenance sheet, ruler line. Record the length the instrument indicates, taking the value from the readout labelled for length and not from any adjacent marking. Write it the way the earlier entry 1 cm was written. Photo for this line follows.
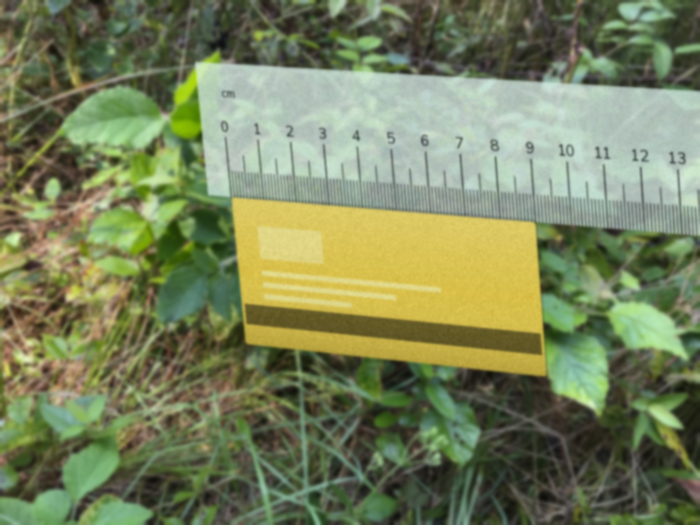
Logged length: 9 cm
